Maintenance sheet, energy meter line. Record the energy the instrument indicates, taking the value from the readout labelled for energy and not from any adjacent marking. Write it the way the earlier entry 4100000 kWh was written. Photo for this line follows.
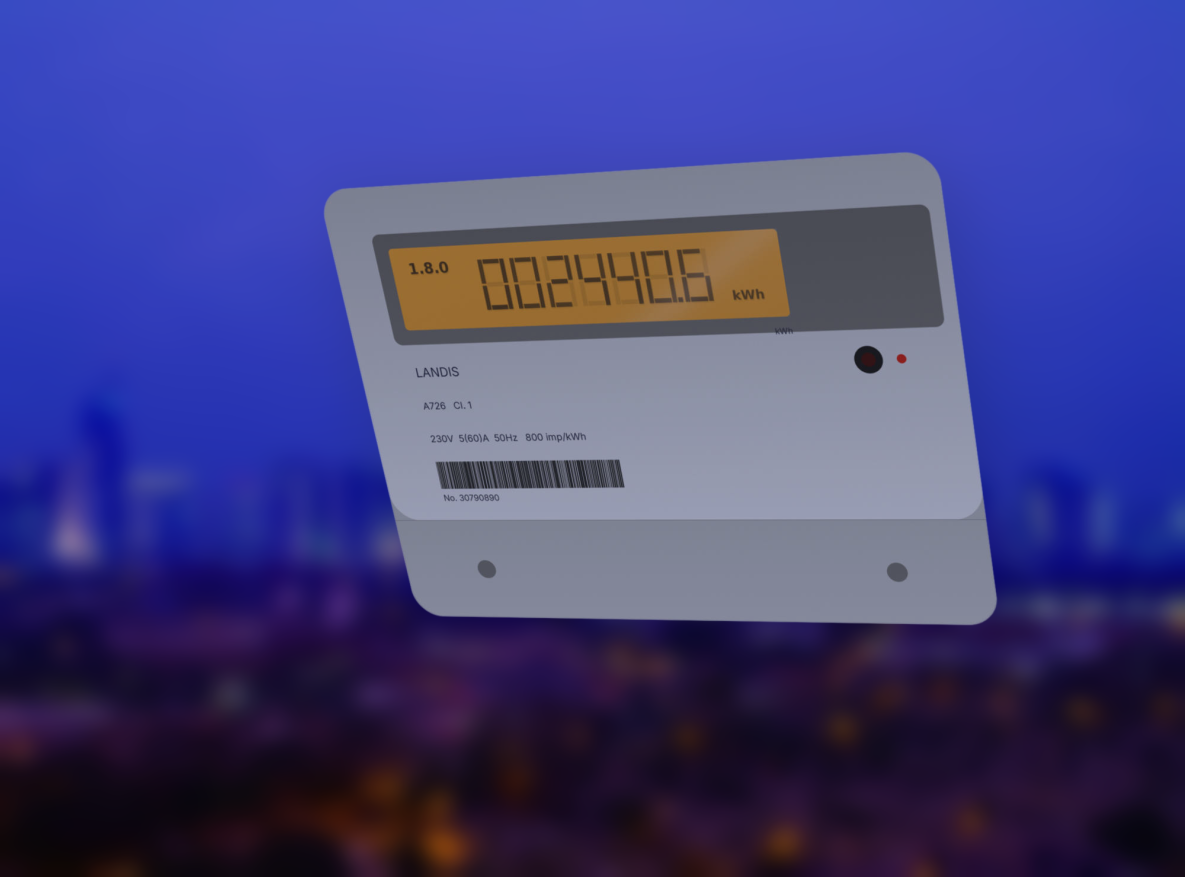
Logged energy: 2440.6 kWh
